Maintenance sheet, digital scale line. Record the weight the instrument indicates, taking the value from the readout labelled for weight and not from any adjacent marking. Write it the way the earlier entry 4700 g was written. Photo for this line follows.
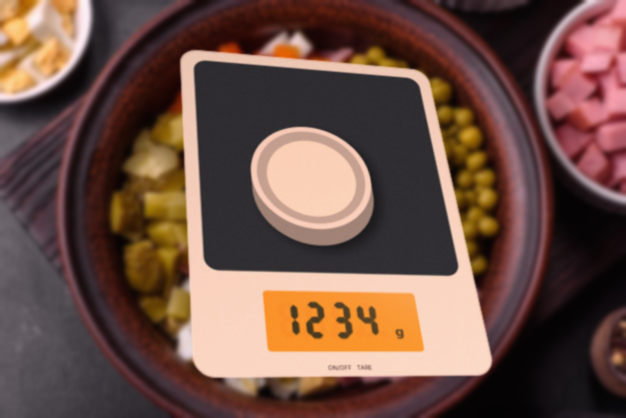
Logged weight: 1234 g
